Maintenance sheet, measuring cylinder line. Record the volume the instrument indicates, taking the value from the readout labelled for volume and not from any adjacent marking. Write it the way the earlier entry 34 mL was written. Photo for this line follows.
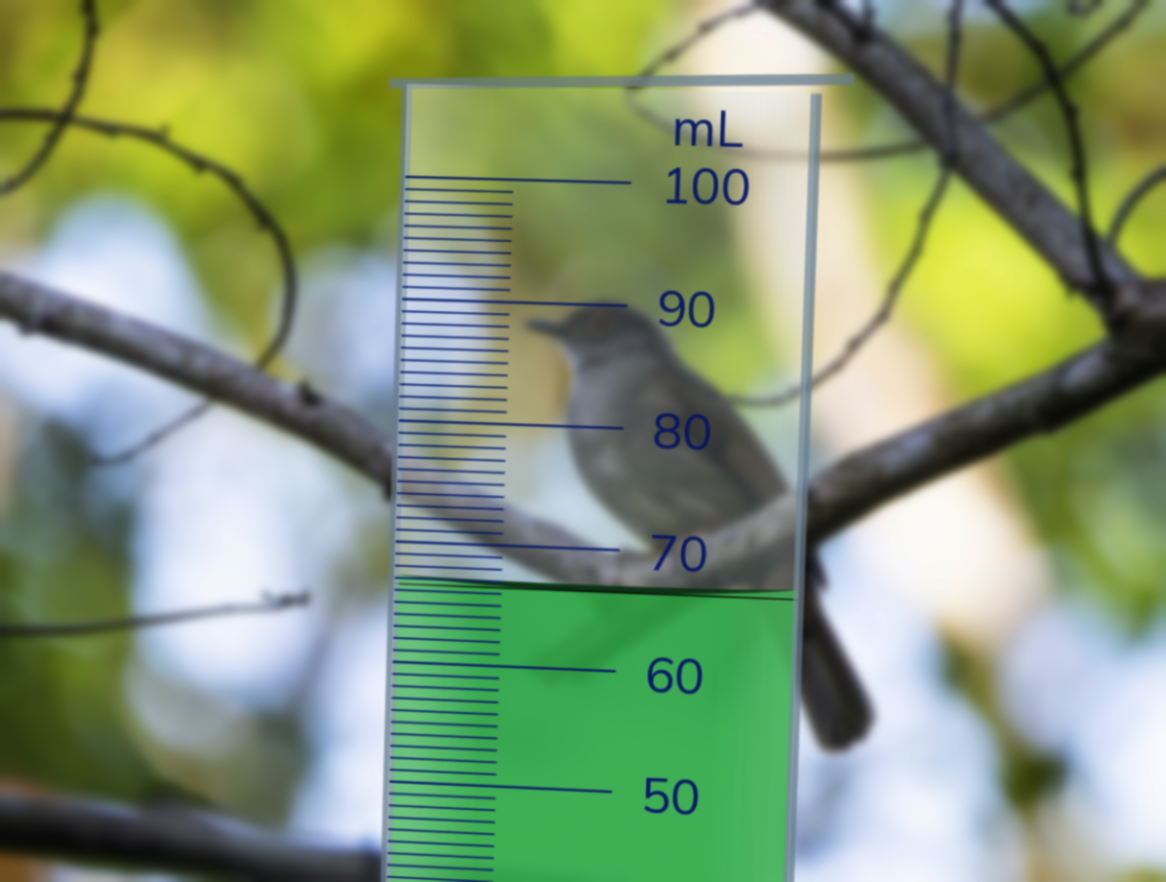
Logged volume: 66.5 mL
